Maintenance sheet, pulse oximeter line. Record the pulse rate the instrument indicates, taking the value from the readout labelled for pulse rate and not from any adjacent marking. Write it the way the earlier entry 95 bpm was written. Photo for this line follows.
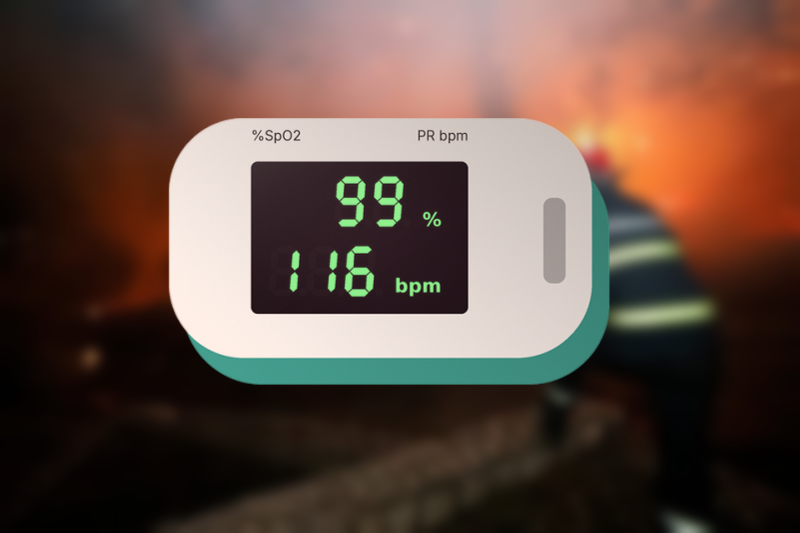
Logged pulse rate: 116 bpm
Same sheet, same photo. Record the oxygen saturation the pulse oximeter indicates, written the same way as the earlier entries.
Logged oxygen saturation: 99 %
